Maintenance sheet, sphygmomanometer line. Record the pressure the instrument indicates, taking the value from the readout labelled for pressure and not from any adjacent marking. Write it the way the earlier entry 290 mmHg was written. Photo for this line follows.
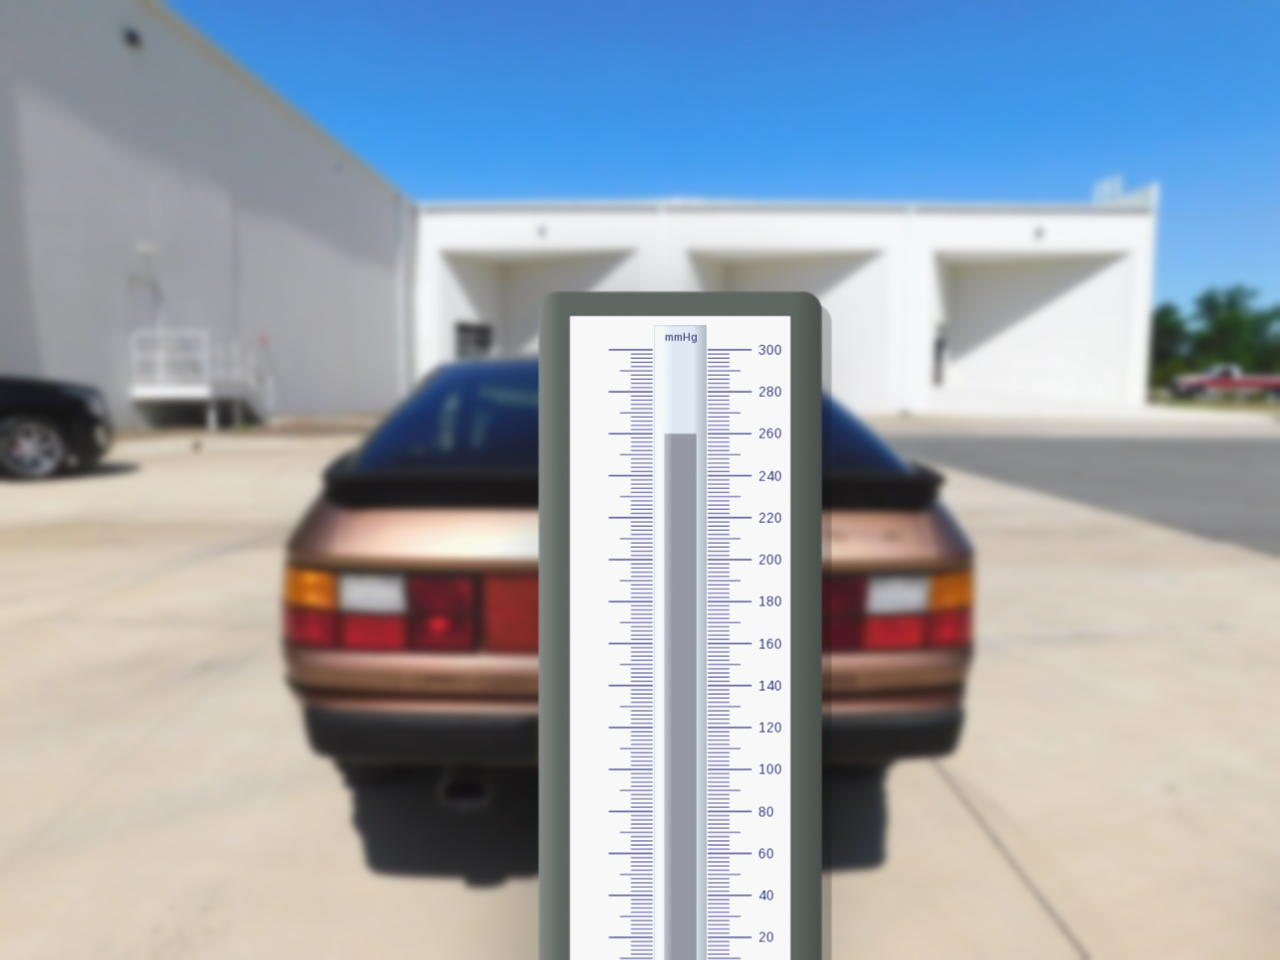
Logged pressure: 260 mmHg
